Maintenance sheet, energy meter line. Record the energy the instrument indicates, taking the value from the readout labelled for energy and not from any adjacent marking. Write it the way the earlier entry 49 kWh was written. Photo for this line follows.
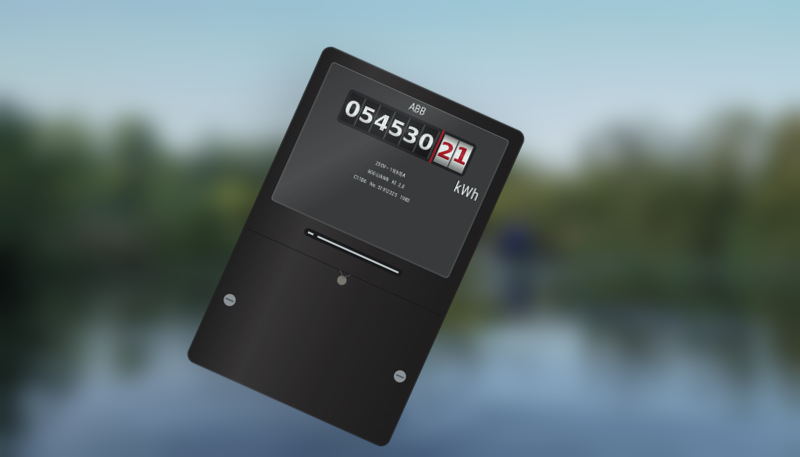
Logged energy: 54530.21 kWh
